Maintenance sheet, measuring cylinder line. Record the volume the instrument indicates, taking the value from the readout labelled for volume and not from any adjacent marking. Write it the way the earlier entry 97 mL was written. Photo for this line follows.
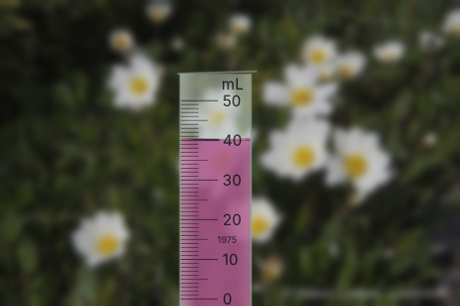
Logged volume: 40 mL
